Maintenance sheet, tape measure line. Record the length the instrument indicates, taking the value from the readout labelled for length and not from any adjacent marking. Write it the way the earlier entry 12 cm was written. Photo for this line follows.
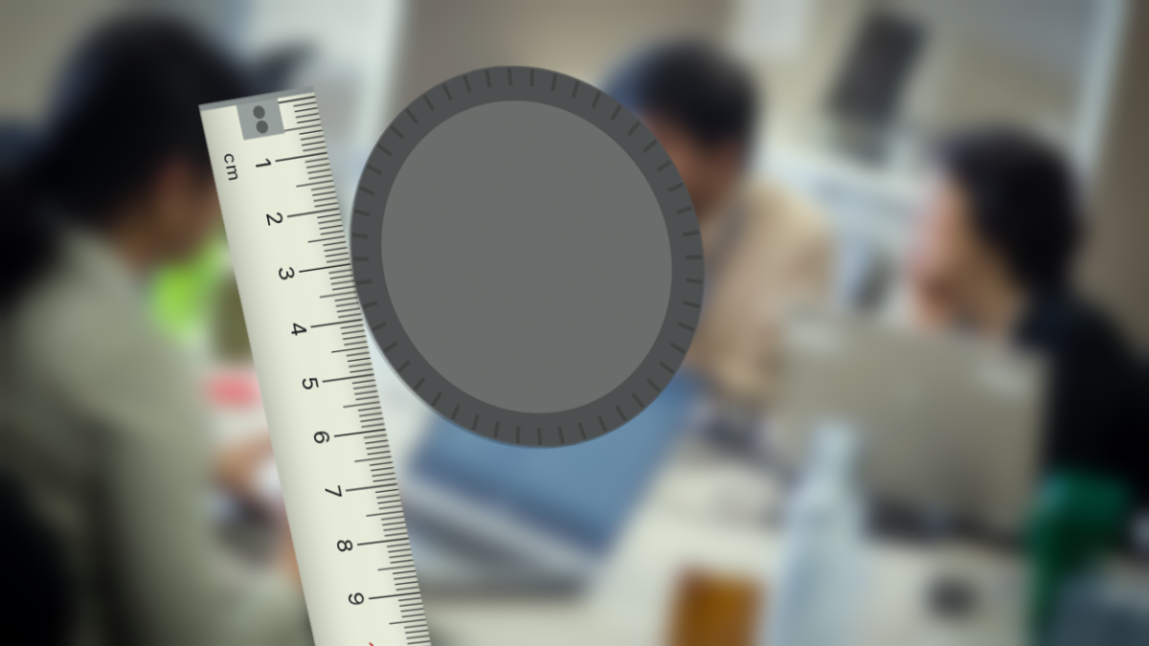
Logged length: 6.7 cm
